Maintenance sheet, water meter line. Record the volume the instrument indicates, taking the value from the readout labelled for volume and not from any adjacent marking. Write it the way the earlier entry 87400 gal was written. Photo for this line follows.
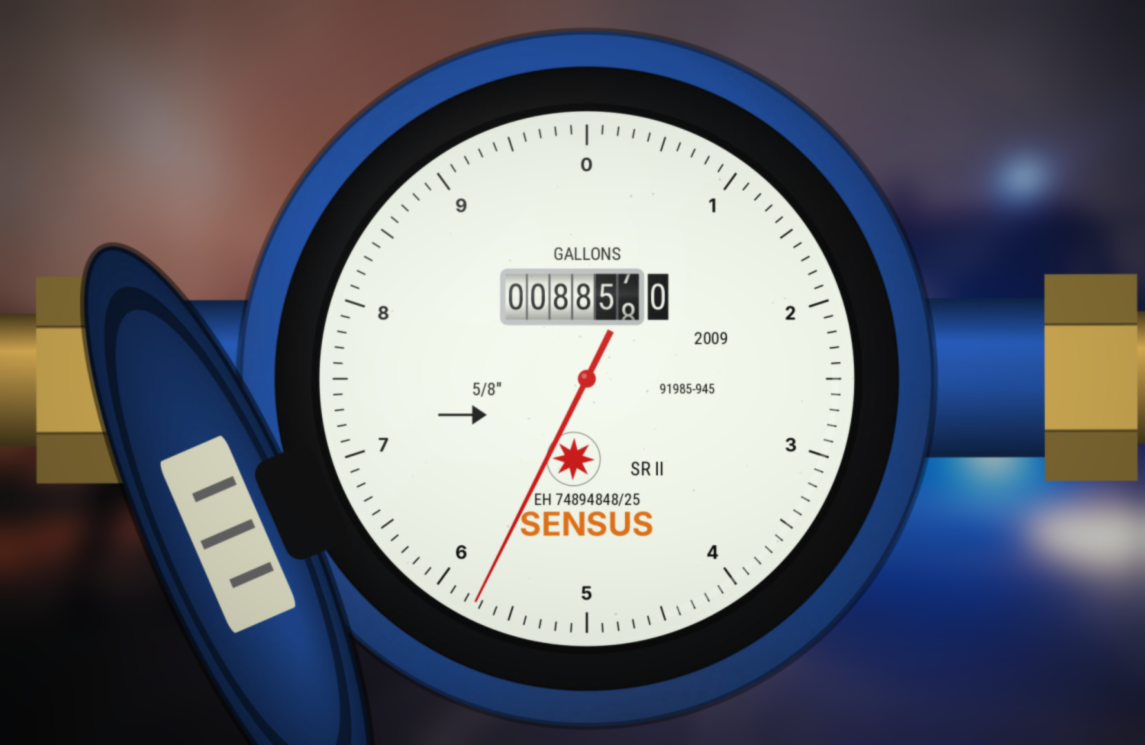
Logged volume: 88575.7 gal
